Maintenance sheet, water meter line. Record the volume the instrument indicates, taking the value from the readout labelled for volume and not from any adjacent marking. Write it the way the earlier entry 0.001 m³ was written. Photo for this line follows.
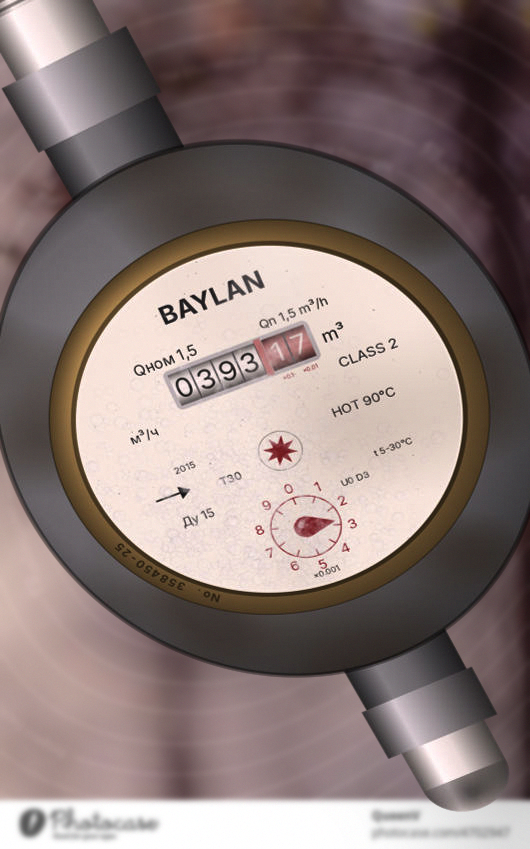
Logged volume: 393.172 m³
